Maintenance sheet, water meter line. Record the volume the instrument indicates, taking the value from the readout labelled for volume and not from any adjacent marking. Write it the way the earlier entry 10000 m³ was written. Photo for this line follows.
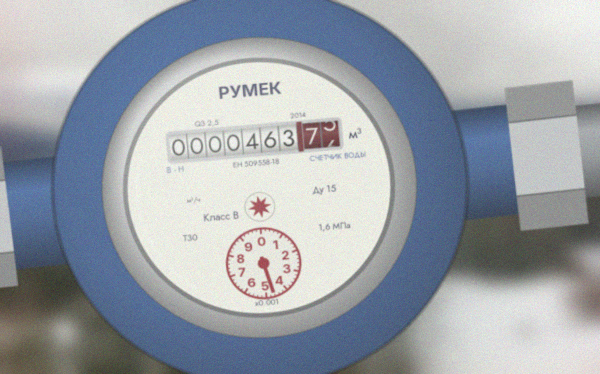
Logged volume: 463.754 m³
